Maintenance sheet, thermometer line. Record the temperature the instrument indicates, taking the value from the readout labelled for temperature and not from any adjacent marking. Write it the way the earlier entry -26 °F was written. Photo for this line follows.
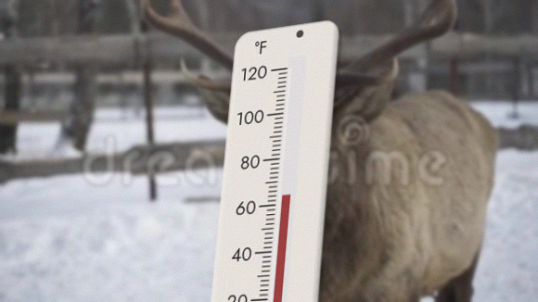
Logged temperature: 64 °F
